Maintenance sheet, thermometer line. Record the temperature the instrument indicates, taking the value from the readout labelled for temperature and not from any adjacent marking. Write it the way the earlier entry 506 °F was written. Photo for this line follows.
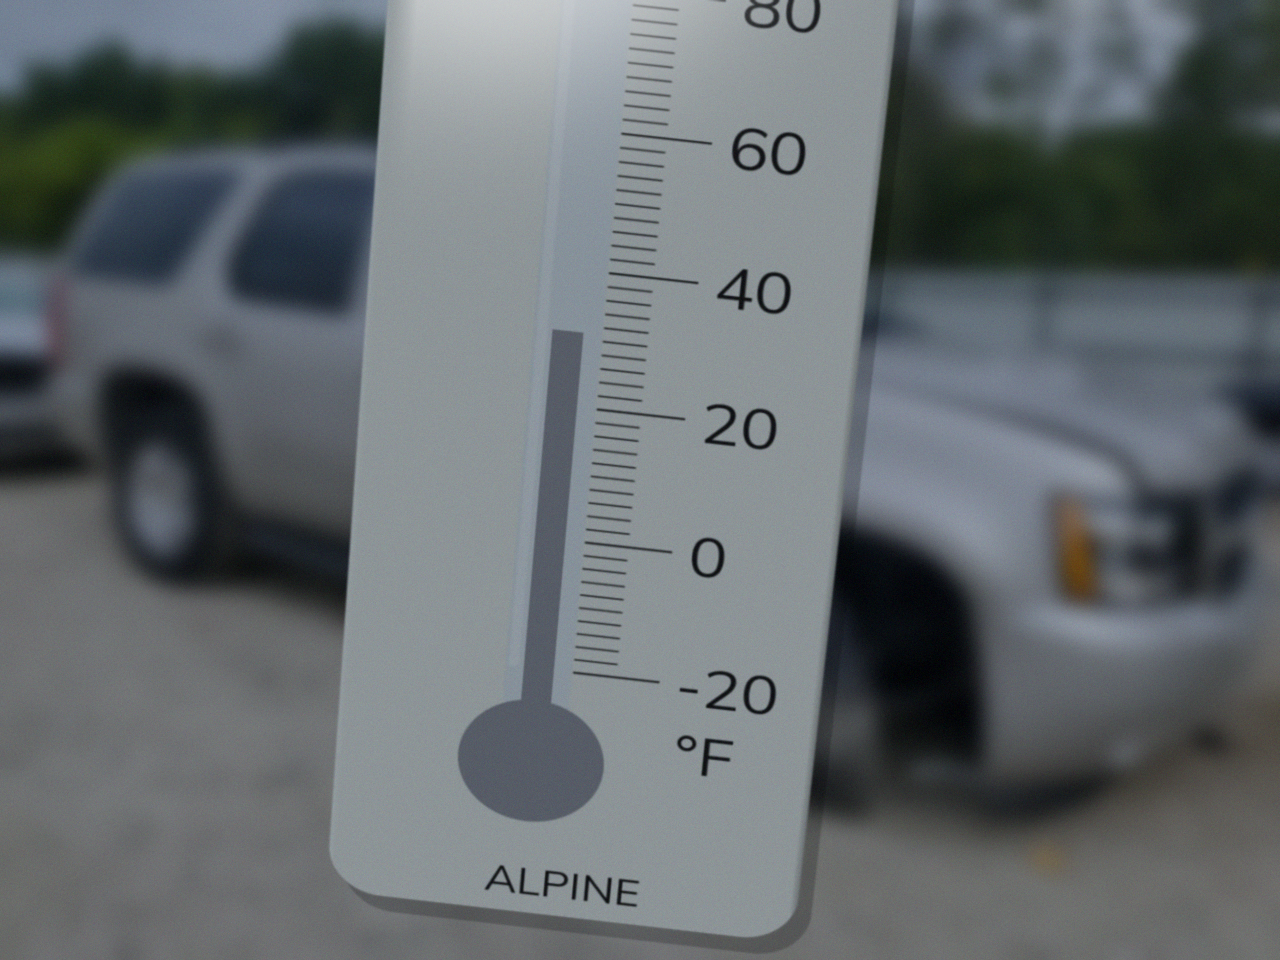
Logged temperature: 31 °F
